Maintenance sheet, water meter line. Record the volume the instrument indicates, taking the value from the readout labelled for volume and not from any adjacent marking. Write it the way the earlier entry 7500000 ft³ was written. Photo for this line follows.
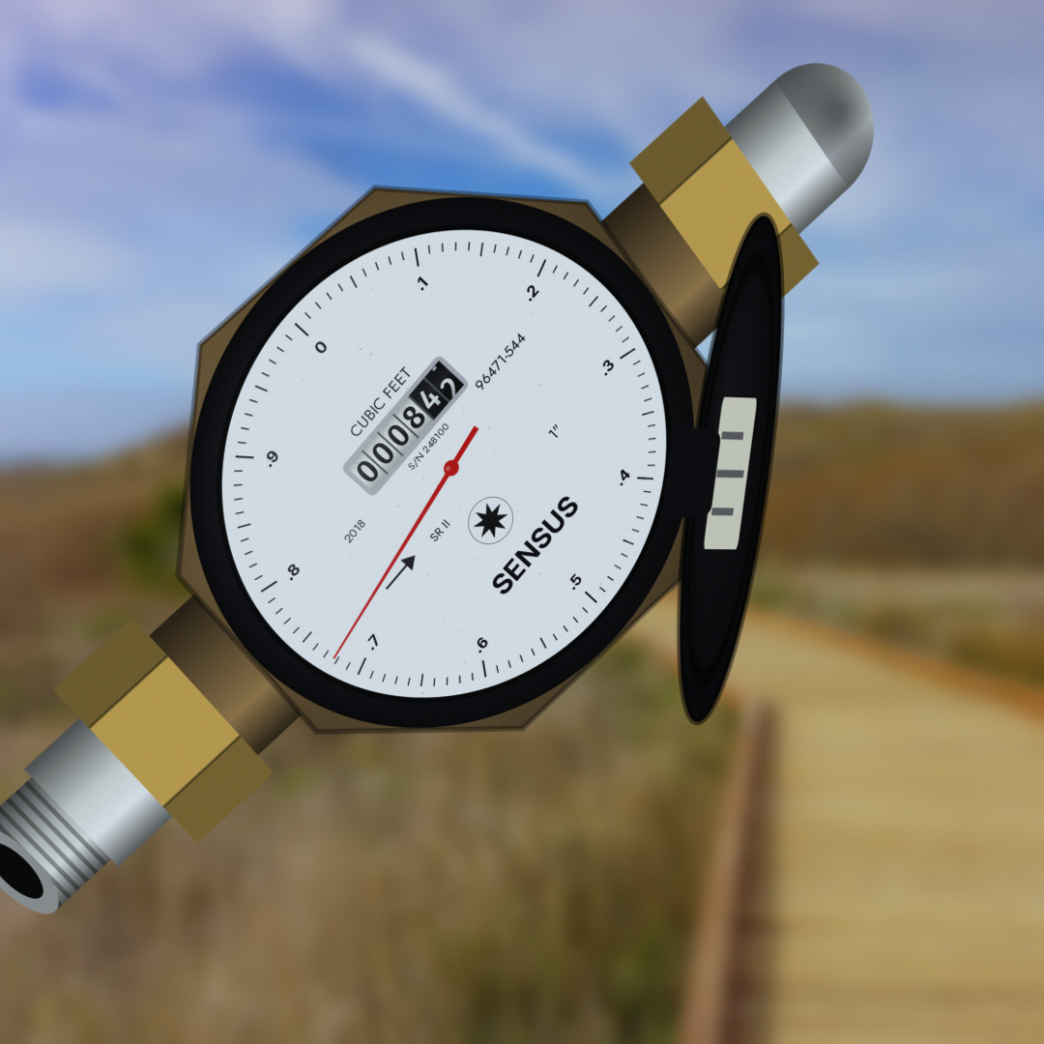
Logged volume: 841.72 ft³
